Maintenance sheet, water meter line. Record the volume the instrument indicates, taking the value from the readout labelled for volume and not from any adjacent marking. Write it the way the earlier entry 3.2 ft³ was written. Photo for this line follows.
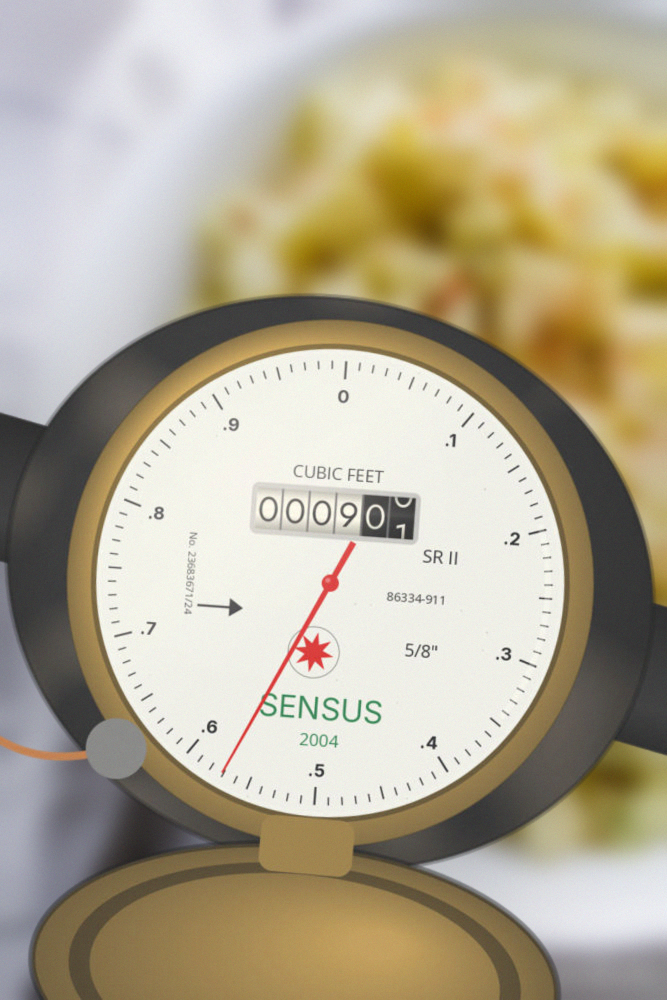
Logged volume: 900.57 ft³
